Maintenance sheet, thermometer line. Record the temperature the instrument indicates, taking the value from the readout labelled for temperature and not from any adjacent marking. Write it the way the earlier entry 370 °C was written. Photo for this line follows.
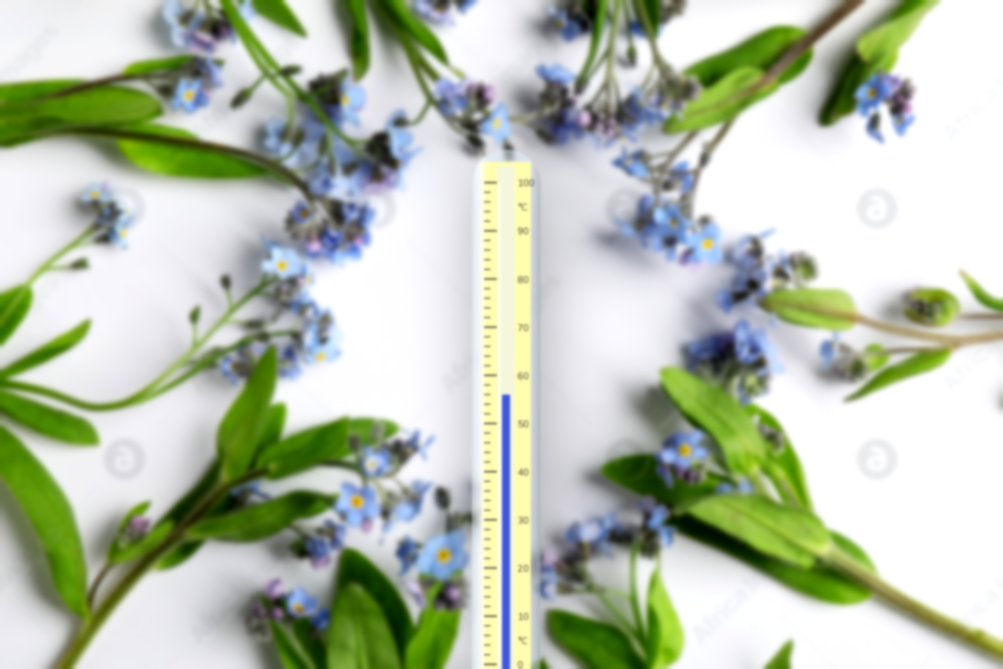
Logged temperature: 56 °C
